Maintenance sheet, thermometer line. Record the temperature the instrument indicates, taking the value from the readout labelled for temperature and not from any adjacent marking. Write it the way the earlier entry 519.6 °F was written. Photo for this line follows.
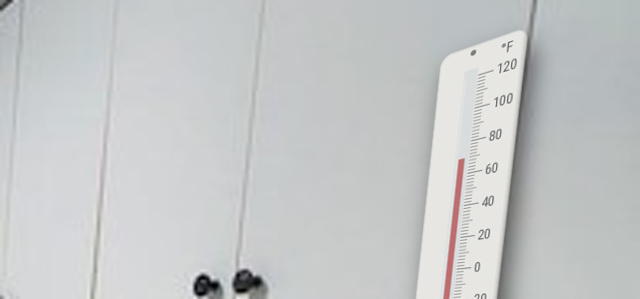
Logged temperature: 70 °F
